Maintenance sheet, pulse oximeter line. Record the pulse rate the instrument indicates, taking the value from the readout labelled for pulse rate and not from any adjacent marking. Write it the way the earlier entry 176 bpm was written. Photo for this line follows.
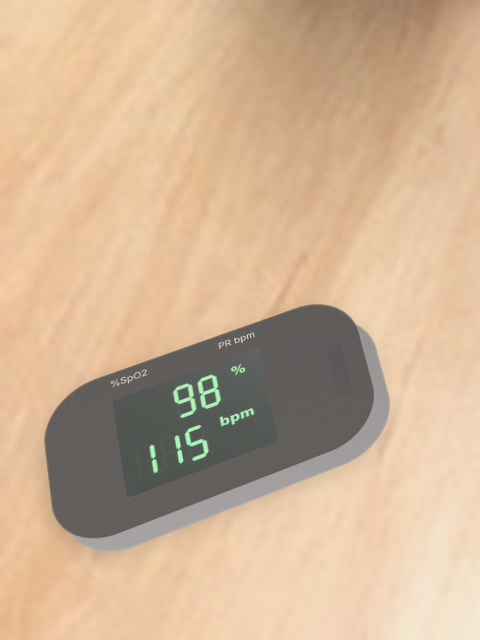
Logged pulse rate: 115 bpm
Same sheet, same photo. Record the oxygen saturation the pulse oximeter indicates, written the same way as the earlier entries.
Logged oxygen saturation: 98 %
